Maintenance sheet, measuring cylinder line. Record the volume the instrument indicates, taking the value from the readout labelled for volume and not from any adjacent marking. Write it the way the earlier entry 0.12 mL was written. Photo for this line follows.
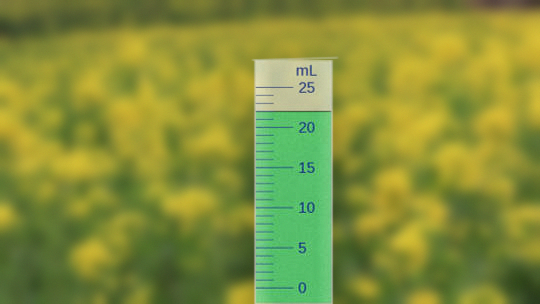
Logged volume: 22 mL
